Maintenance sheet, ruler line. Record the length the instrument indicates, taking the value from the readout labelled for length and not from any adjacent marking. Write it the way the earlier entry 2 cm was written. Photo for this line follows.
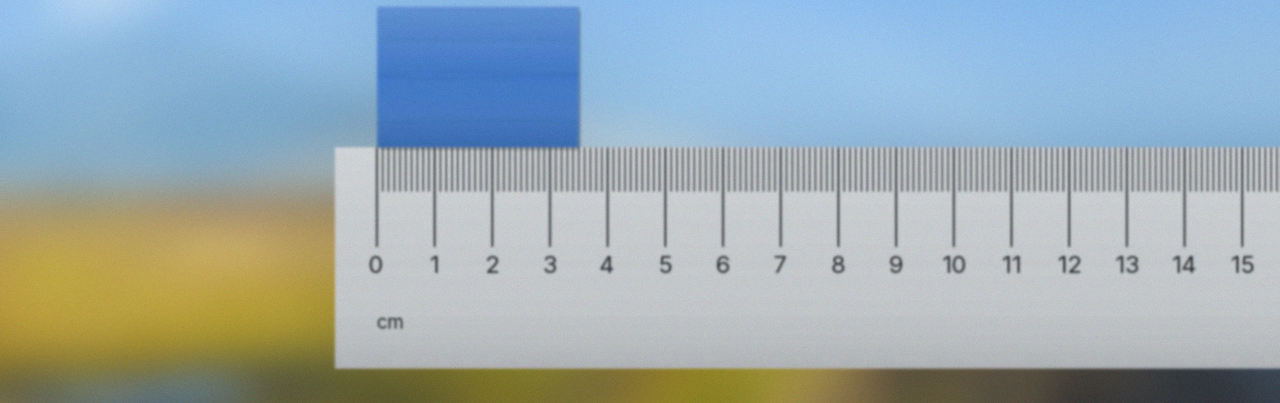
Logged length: 3.5 cm
